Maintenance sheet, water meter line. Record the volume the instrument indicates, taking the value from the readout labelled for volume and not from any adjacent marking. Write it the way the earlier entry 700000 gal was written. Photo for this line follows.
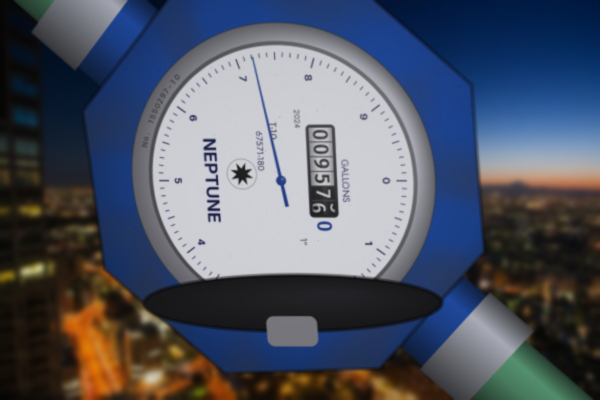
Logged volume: 95757.2 gal
